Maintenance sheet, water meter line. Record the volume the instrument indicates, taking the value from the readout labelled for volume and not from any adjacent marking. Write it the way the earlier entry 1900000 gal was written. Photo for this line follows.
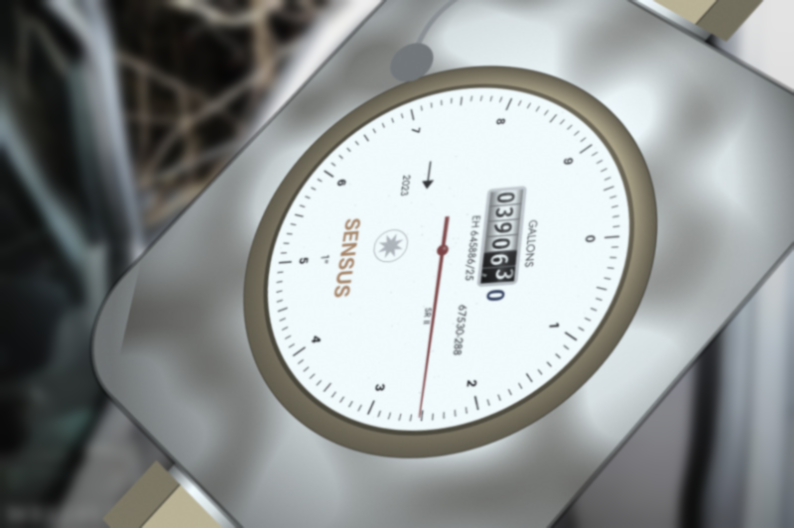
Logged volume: 390632.5 gal
